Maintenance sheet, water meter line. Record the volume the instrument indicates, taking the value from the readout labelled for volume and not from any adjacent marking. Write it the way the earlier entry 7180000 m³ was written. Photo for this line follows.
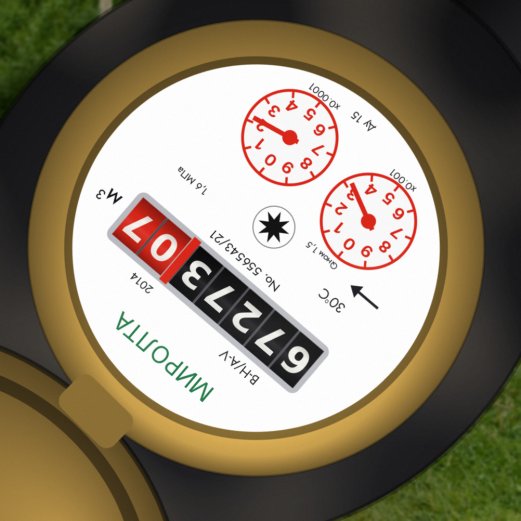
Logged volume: 67273.0732 m³
